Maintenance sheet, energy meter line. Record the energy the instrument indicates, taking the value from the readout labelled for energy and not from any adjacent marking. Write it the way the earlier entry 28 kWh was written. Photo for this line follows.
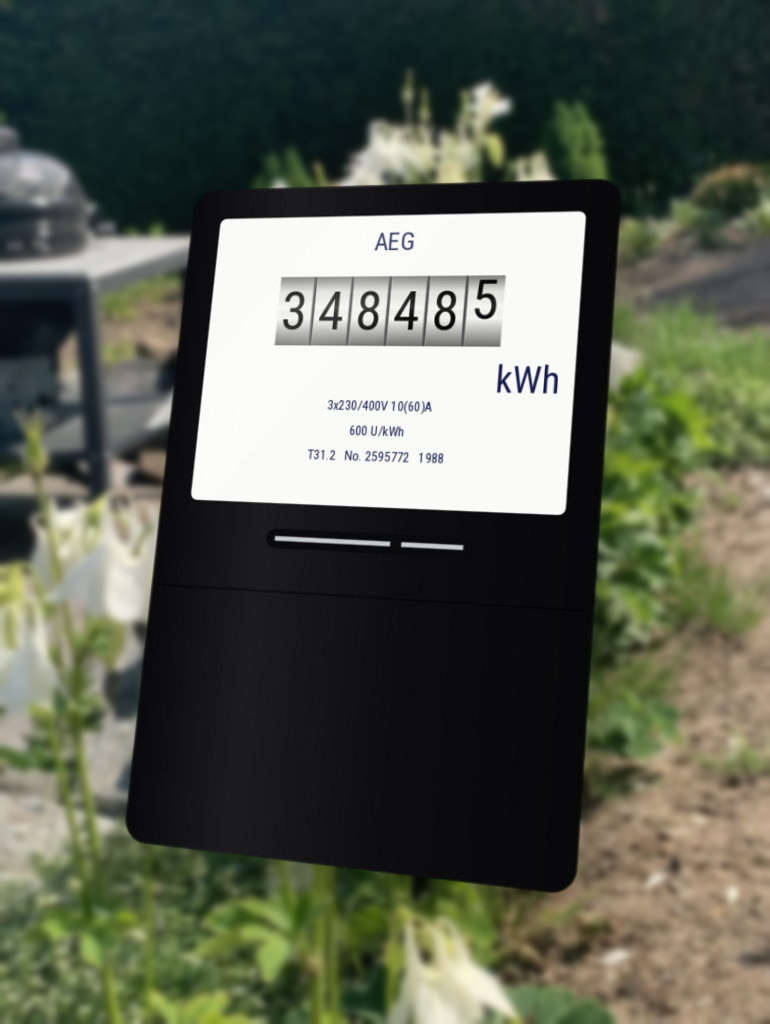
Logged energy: 348485 kWh
